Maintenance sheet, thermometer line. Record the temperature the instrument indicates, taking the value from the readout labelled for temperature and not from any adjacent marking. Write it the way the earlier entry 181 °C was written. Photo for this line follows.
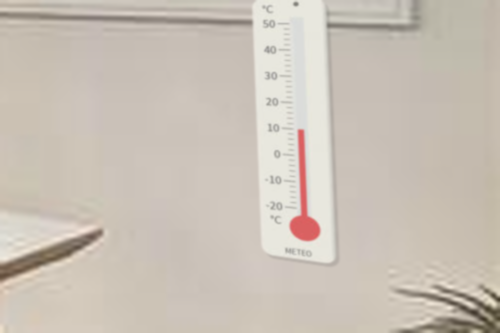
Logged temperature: 10 °C
